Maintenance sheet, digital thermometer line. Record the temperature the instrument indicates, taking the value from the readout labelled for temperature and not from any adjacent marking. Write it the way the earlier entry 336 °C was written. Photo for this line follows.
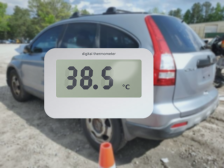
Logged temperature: 38.5 °C
